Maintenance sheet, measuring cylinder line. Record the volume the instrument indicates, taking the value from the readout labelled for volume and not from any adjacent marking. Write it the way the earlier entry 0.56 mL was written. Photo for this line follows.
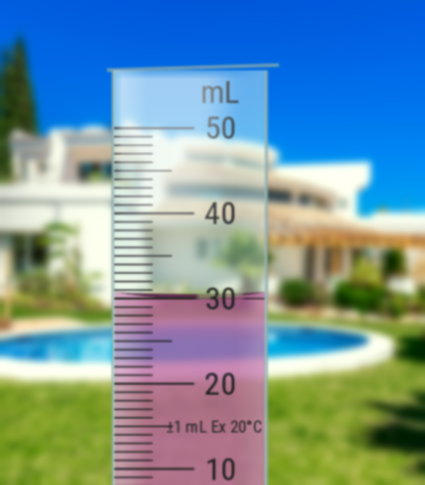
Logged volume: 30 mL
